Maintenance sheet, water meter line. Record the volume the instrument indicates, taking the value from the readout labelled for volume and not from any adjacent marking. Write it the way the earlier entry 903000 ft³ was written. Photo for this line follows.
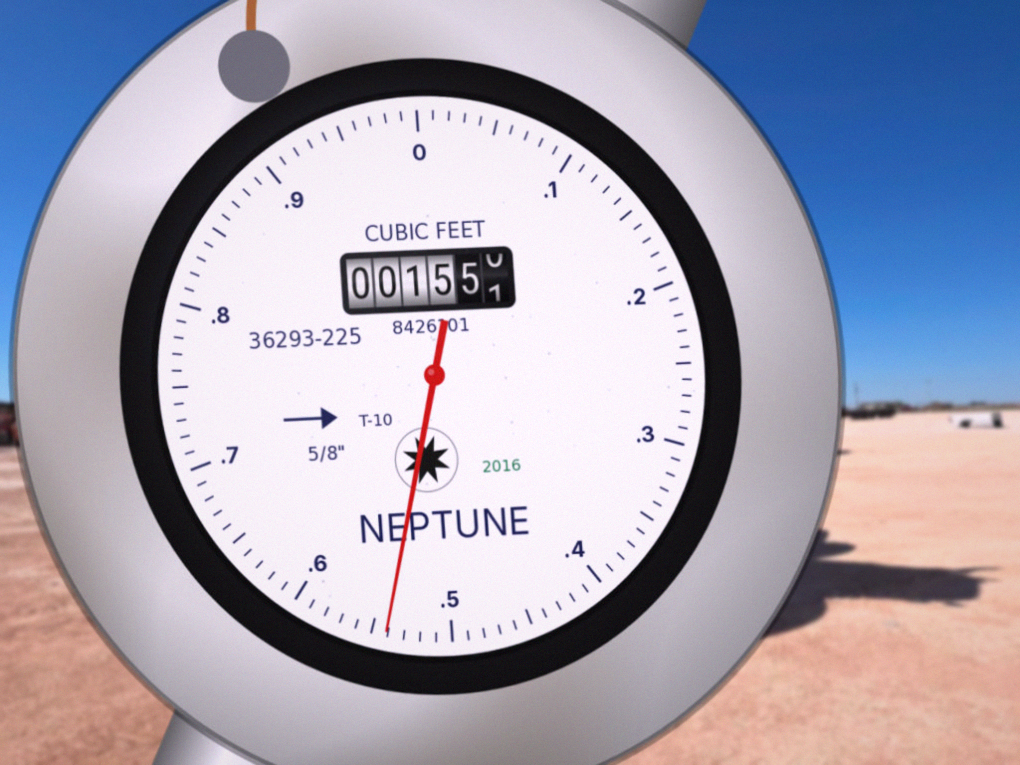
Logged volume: 1550.54 ft³
